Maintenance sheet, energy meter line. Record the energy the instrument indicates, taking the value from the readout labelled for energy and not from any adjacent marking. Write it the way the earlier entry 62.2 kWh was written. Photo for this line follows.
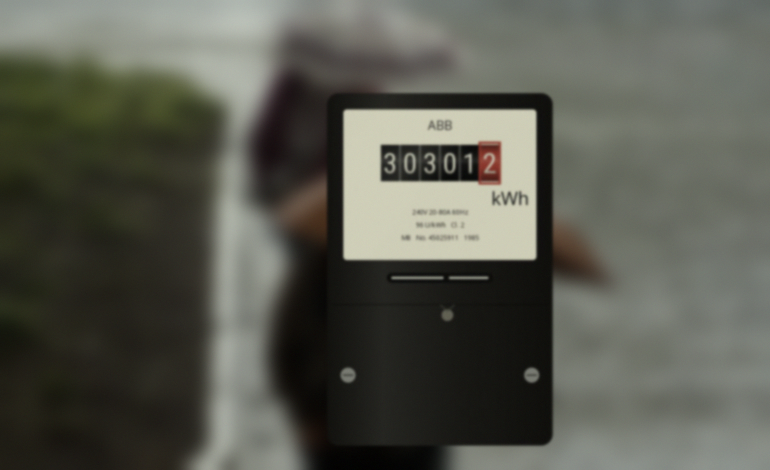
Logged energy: 30301.2 kWh
